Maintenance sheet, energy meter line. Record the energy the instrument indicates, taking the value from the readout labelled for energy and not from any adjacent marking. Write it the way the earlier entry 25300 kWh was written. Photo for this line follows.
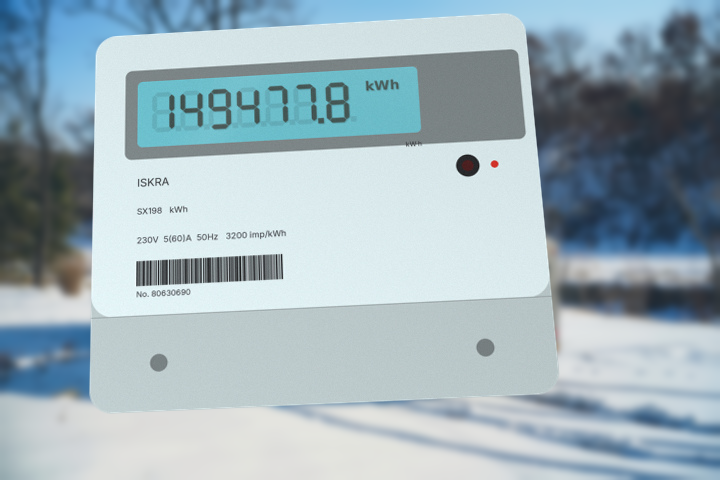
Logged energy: 149477.8 kWh
